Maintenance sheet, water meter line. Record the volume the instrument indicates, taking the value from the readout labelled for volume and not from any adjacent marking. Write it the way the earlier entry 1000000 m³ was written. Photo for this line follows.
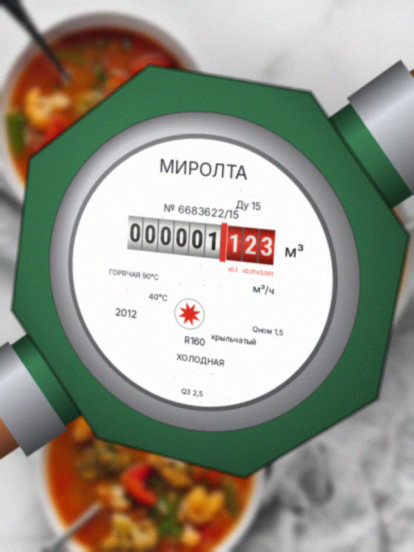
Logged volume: 1.123 m³
